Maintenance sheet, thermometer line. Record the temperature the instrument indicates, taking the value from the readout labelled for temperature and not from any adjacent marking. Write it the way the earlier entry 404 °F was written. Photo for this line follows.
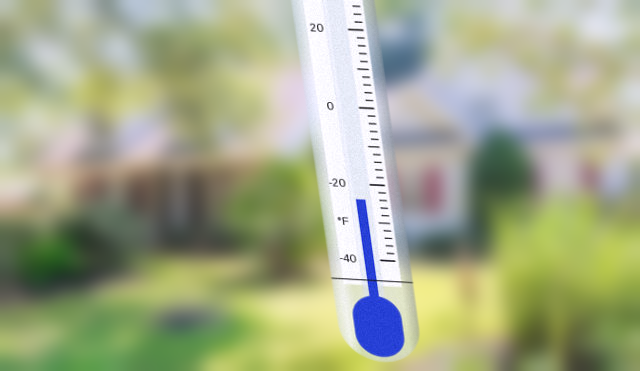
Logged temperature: -24 °F
